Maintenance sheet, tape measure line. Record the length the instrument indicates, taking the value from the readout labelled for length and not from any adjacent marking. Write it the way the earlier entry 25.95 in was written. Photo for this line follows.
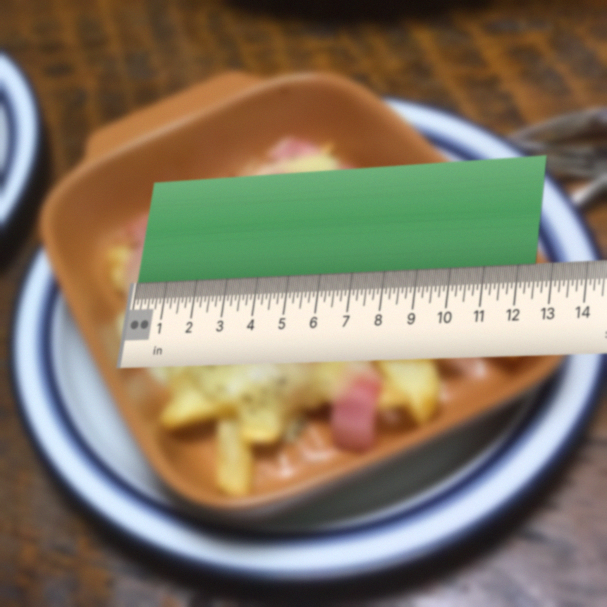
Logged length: 12.5 in
